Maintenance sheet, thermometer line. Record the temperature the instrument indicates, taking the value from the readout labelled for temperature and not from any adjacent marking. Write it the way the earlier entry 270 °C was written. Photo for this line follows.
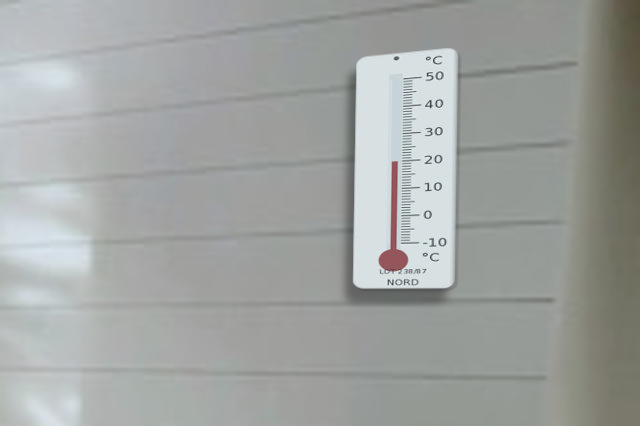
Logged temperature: 20 °C
